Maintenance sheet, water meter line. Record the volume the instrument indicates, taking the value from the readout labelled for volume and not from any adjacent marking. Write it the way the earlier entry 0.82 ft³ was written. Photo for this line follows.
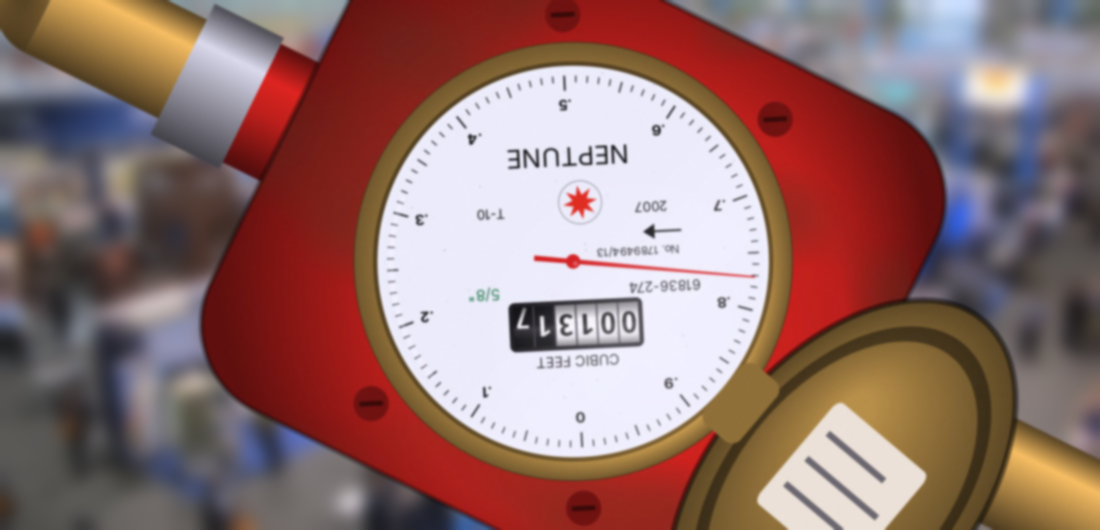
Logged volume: 1316.77 ft³
